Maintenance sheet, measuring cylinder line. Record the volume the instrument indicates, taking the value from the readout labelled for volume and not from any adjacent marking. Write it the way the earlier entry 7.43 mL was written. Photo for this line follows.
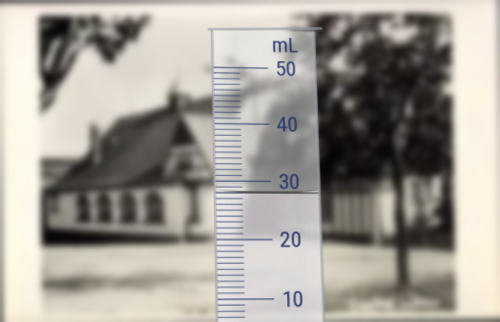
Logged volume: 28 mL
